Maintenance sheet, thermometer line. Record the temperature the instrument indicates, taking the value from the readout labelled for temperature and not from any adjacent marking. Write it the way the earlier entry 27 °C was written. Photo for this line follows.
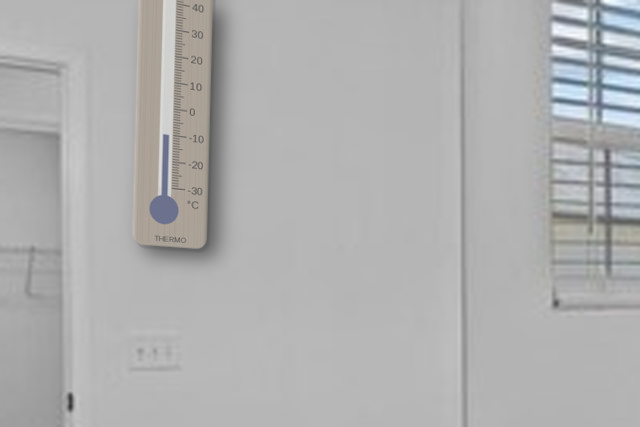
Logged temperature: -10 °C
